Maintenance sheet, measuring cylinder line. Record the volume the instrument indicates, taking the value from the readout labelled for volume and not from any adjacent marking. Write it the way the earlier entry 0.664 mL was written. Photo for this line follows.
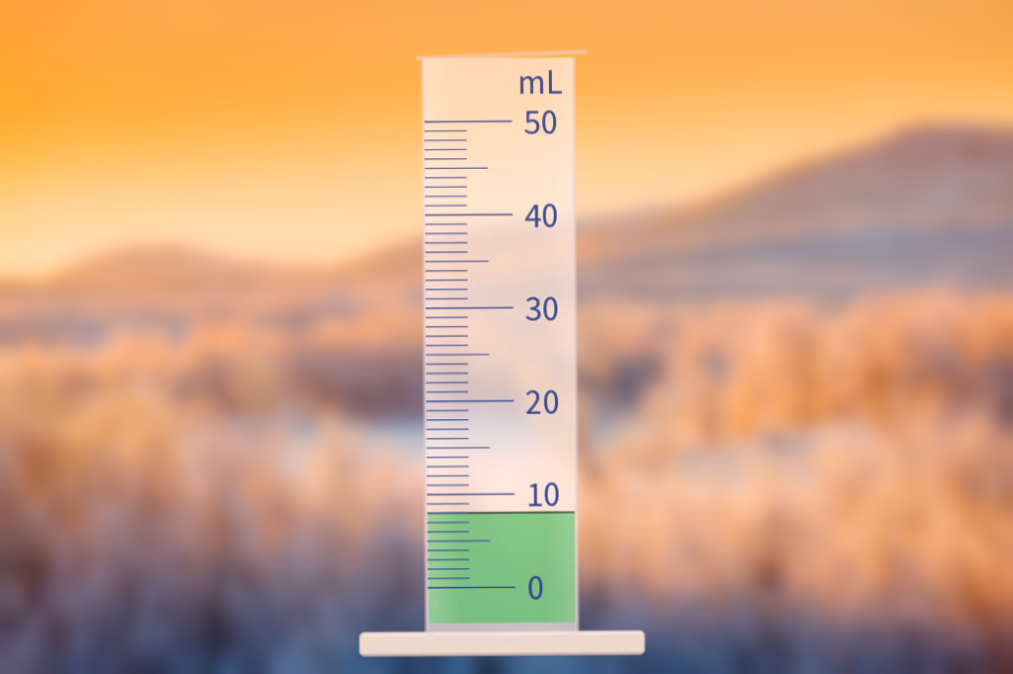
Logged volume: 8 mL
